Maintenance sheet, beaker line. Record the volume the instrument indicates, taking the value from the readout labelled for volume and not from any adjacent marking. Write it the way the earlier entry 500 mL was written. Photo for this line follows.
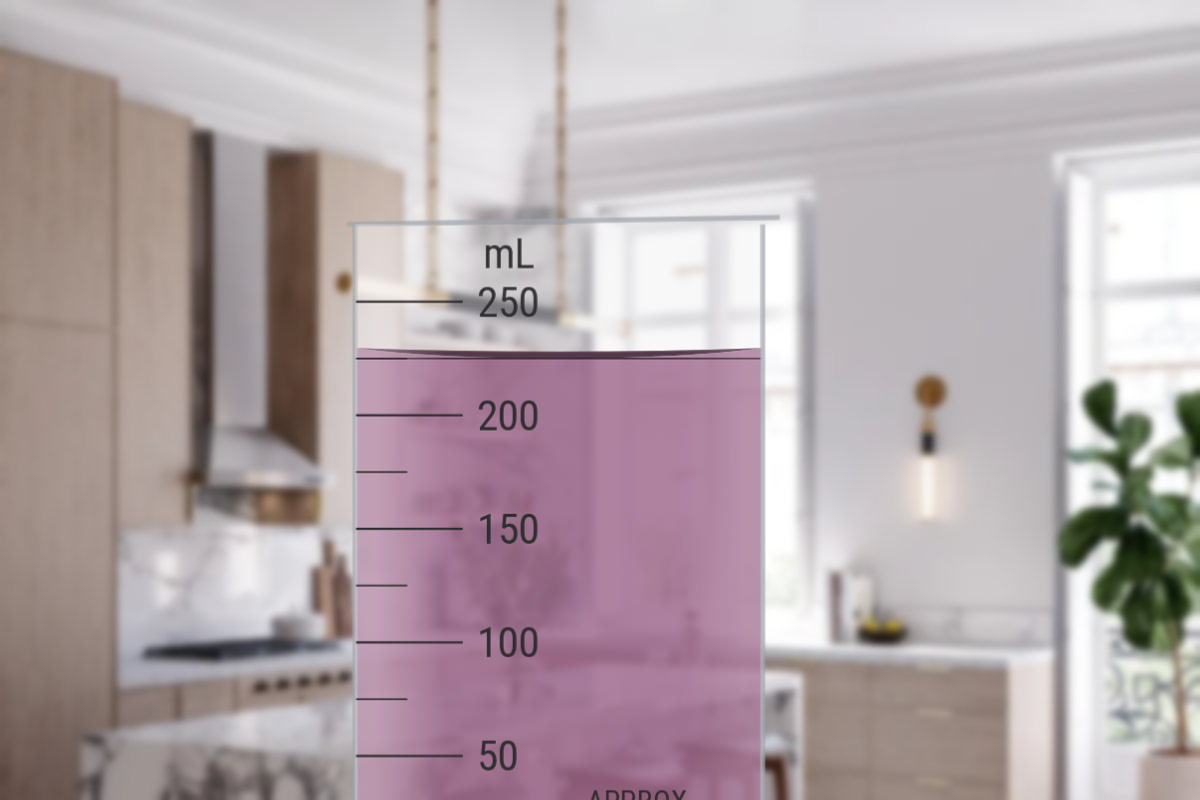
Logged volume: 225 mL
